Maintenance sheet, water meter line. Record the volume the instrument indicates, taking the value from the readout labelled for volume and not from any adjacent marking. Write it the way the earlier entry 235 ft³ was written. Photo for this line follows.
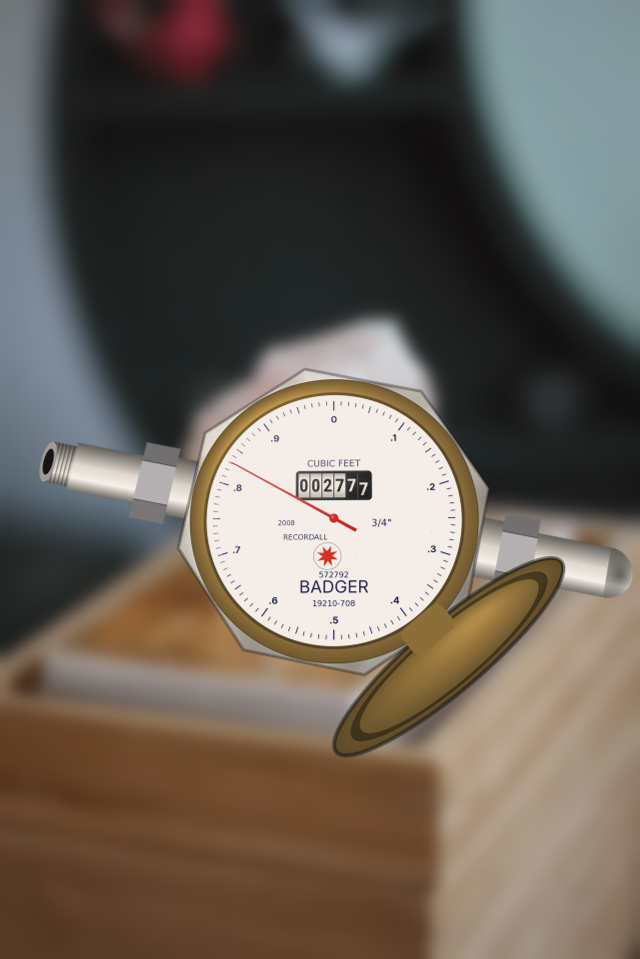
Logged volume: 2776.83 ft³
